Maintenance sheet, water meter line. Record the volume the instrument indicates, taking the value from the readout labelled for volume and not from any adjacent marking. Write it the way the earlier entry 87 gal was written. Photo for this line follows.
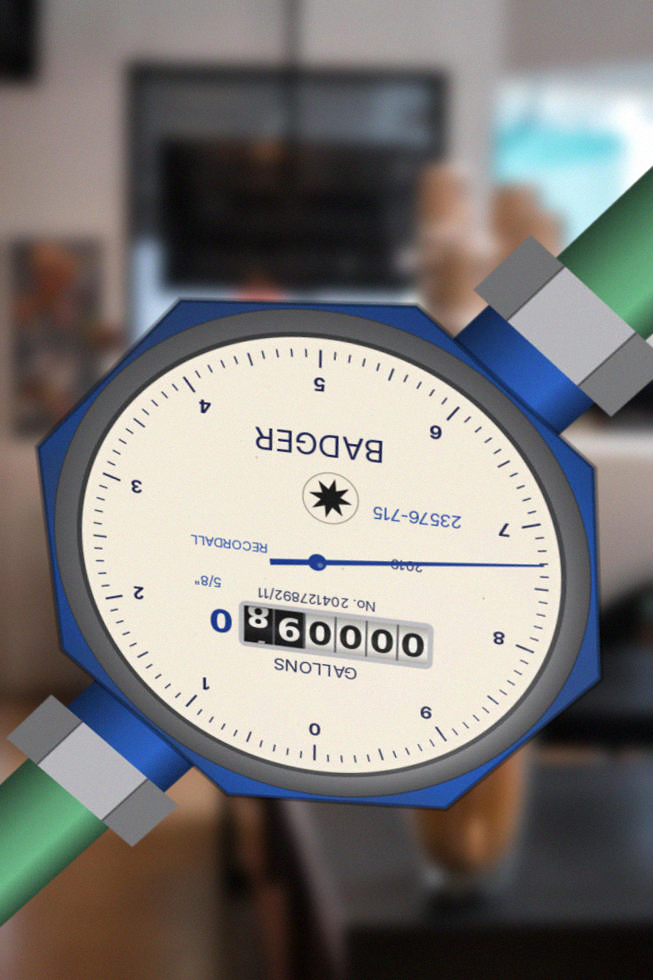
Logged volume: 977.3 gal
